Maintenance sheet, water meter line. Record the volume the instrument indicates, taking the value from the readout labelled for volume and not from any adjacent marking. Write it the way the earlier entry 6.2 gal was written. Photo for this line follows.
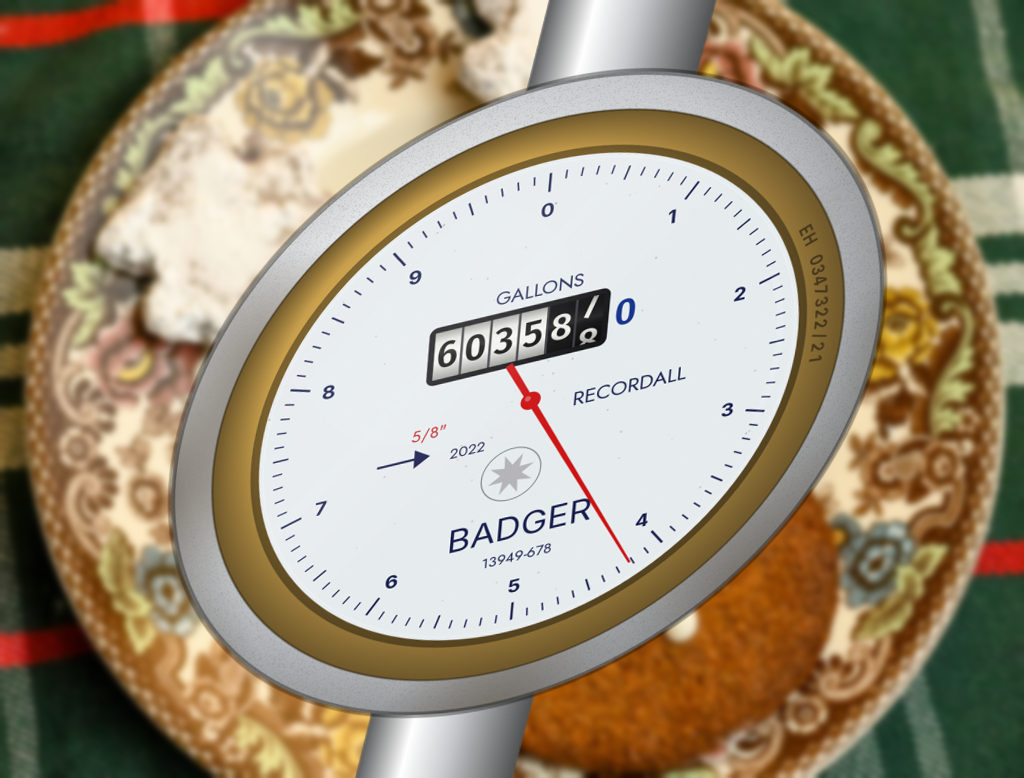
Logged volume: 6035874.2 gal
